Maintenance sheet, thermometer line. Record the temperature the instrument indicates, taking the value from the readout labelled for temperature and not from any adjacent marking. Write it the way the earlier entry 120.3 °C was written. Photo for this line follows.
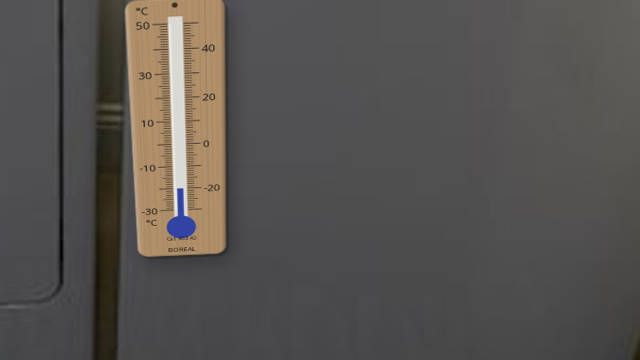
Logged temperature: -20 °C
